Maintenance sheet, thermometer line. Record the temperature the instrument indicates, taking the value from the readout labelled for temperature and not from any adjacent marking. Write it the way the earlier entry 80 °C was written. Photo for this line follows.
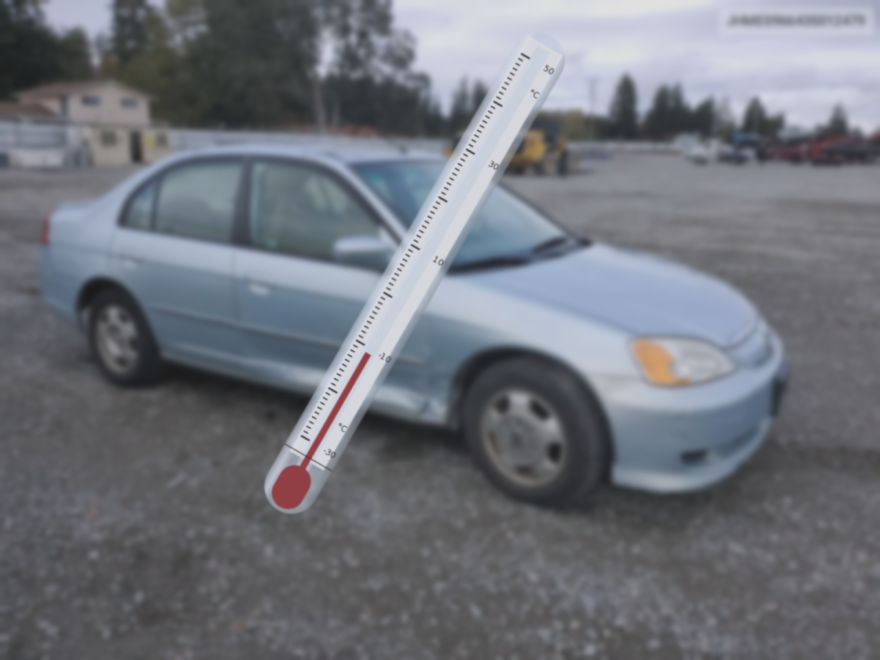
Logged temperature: -11 °C
